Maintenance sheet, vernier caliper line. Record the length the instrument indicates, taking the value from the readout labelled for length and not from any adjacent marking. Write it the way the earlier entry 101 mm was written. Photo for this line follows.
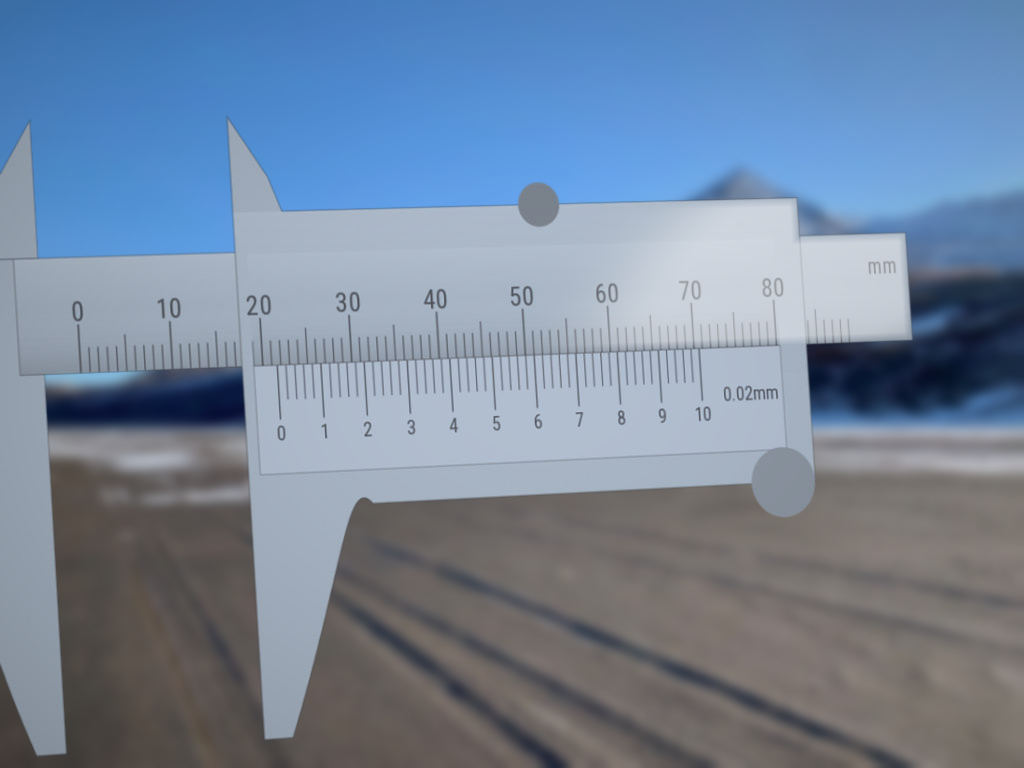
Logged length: 21.6 mm
